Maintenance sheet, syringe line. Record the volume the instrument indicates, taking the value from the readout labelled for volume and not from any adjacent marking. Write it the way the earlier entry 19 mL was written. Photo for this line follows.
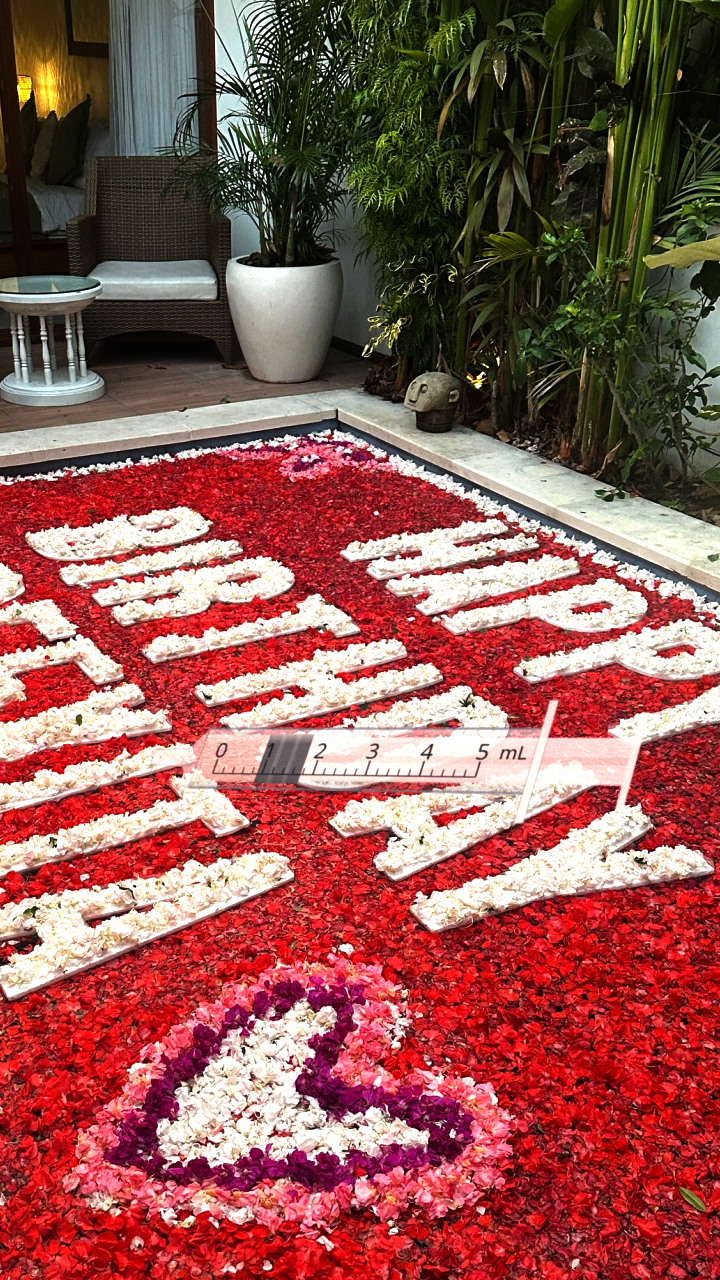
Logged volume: 0.9 mL
